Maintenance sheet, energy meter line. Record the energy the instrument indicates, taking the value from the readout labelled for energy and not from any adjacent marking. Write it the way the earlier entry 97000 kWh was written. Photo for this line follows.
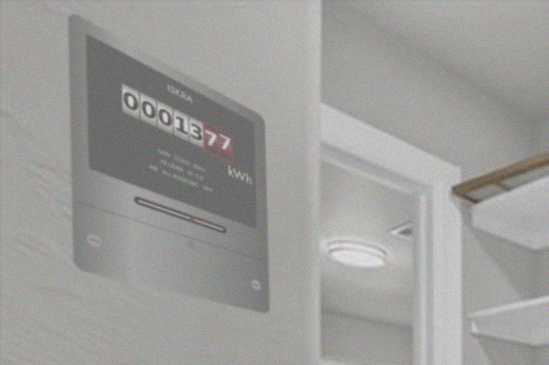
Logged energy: 13.77 kWh
